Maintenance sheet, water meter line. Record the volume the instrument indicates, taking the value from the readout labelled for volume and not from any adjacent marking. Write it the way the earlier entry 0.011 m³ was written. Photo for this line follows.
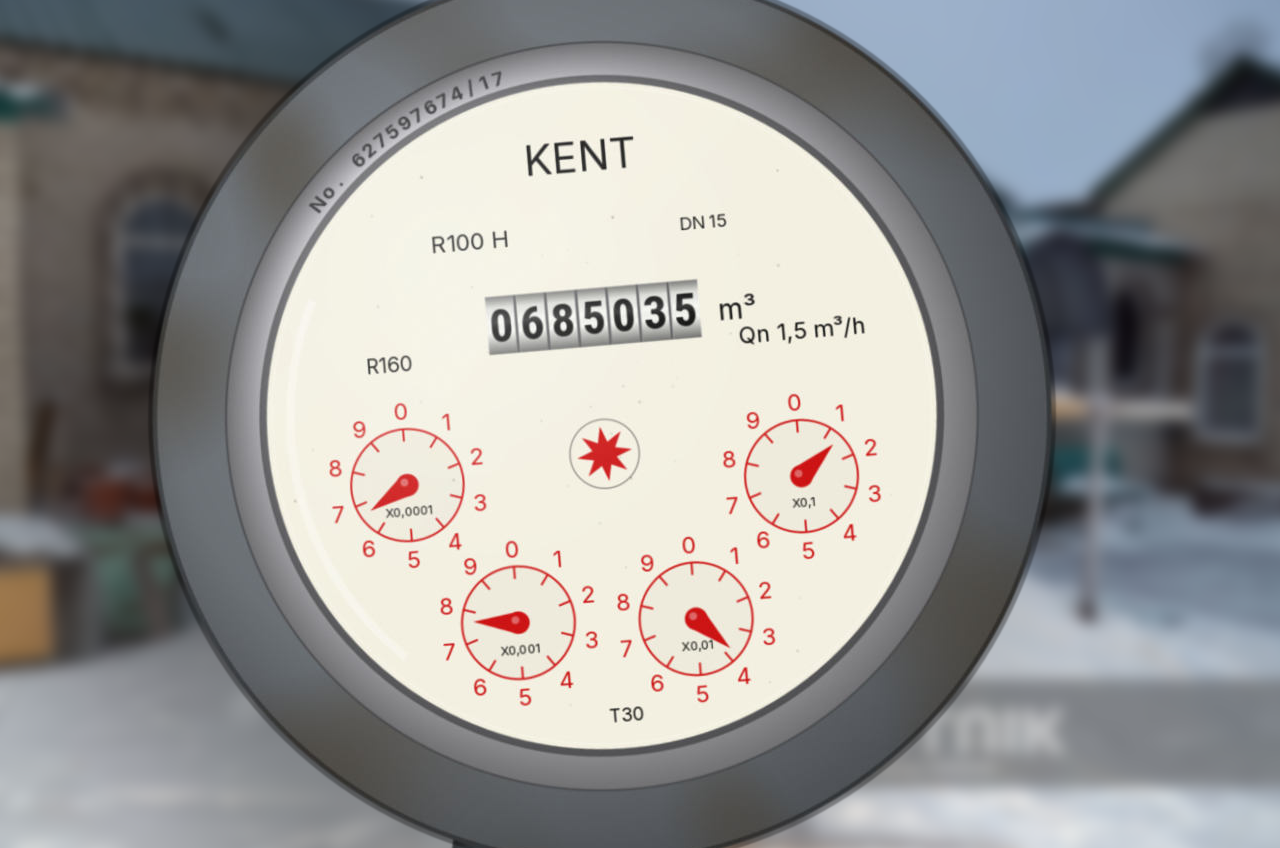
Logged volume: 685035.1376 m³
